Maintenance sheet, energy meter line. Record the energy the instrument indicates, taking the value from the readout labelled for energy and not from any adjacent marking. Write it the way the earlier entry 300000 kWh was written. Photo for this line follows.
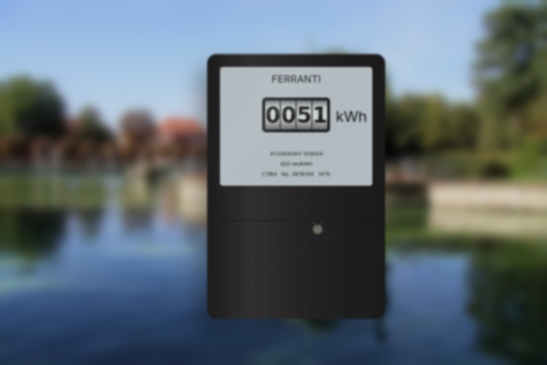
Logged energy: 51 kWh
